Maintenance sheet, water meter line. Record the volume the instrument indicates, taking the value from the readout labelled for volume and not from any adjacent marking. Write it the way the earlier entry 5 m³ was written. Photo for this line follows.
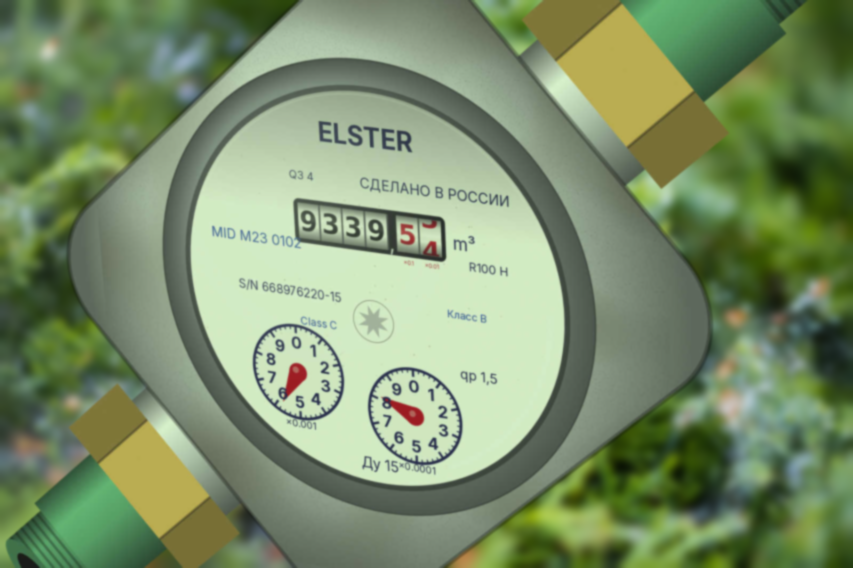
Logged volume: 9339.5358 m³
